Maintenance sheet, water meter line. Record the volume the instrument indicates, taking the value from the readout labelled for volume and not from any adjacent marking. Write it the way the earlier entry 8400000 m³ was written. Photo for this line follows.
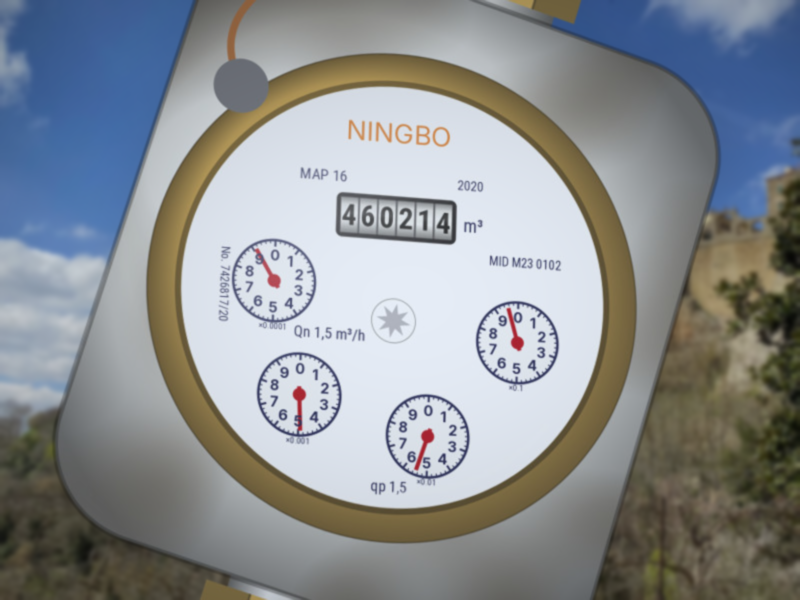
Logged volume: 460213.9549 m³
